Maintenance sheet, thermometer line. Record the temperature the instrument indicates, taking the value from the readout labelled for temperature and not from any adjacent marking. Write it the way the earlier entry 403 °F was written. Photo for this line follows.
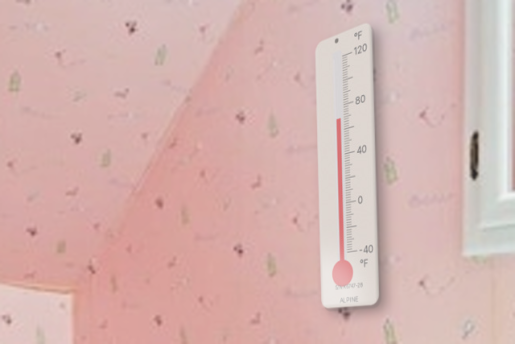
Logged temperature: 70 °F
